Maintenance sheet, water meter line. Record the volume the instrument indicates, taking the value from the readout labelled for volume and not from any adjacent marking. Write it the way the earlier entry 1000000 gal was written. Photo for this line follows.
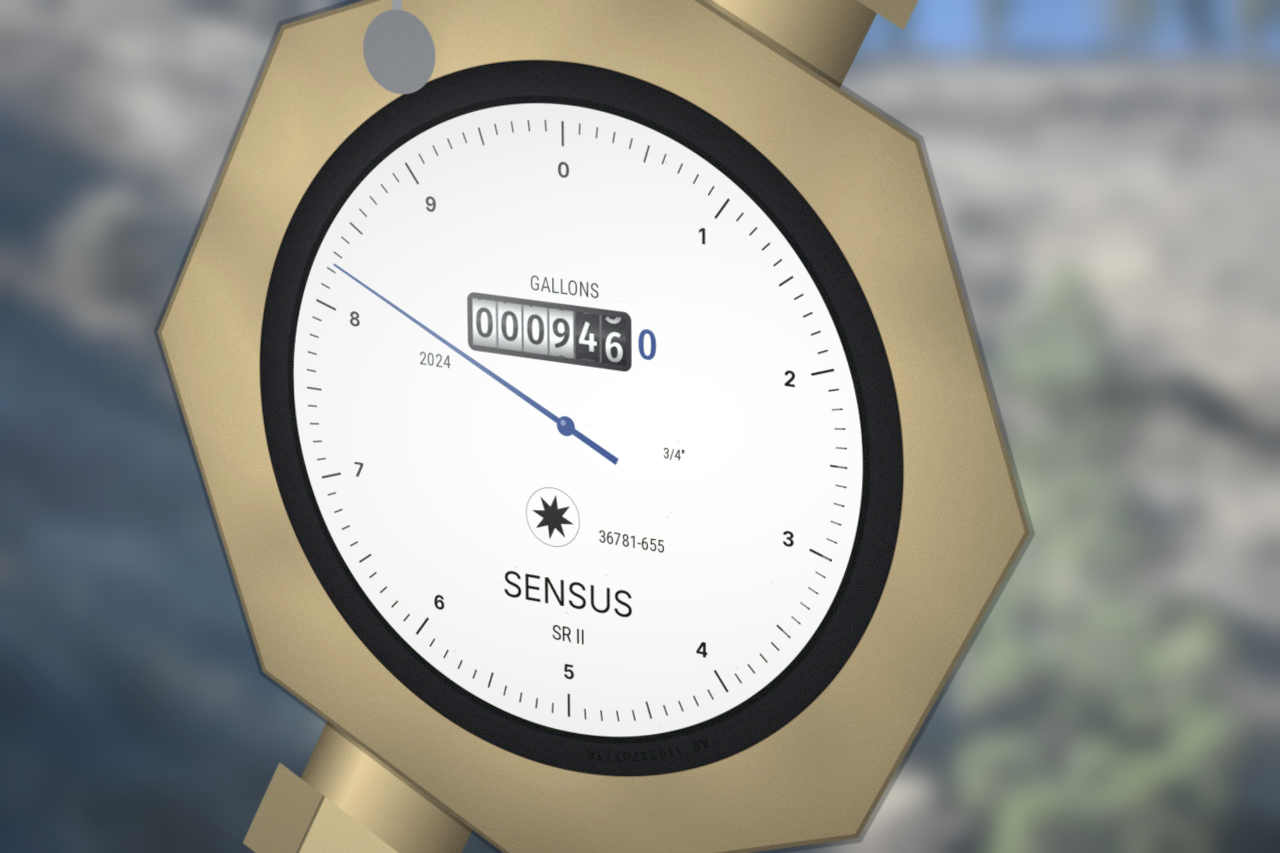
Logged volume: 9458.2 gal
